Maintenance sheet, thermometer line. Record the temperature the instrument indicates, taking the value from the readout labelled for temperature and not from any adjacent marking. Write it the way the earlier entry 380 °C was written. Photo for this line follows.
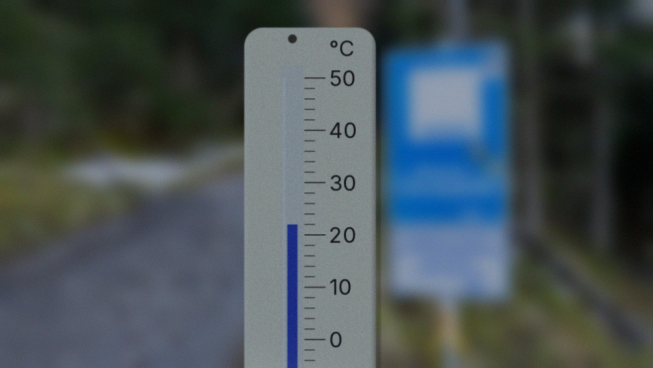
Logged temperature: 22 °C
